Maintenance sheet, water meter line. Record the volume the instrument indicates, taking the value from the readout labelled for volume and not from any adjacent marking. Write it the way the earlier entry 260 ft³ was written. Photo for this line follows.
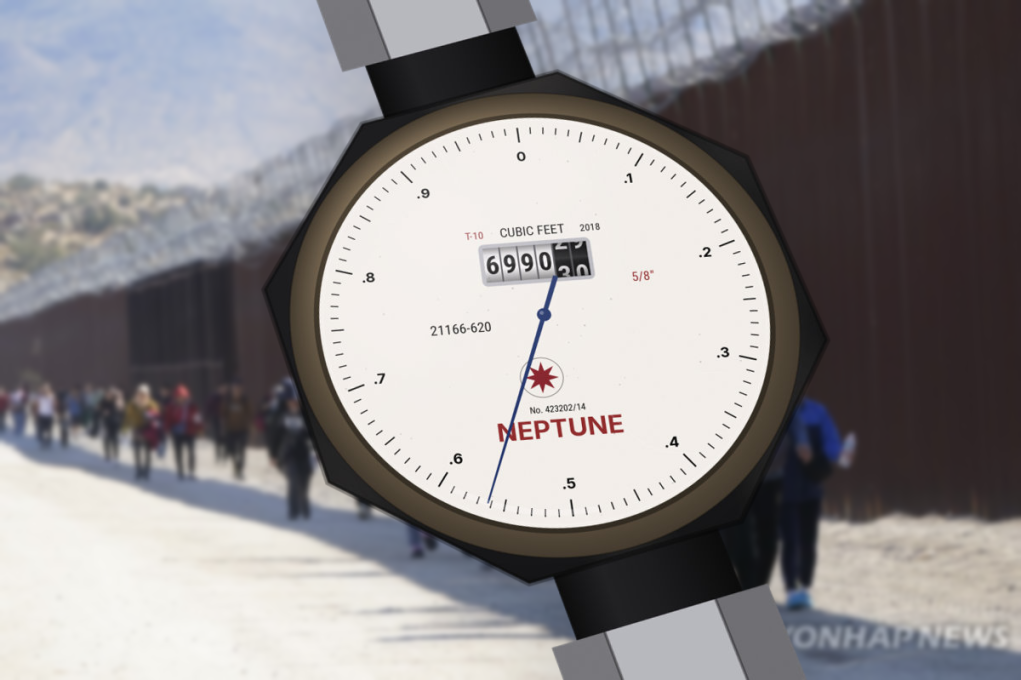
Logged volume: 699029.56 ft³
